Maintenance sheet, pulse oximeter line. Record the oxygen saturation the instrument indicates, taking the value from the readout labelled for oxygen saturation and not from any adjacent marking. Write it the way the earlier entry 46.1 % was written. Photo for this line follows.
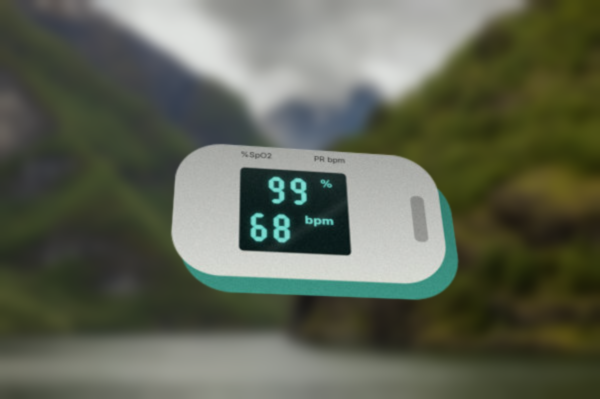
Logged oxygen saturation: 99 %
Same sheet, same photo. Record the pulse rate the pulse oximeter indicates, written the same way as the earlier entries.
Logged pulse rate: 68 bpm
